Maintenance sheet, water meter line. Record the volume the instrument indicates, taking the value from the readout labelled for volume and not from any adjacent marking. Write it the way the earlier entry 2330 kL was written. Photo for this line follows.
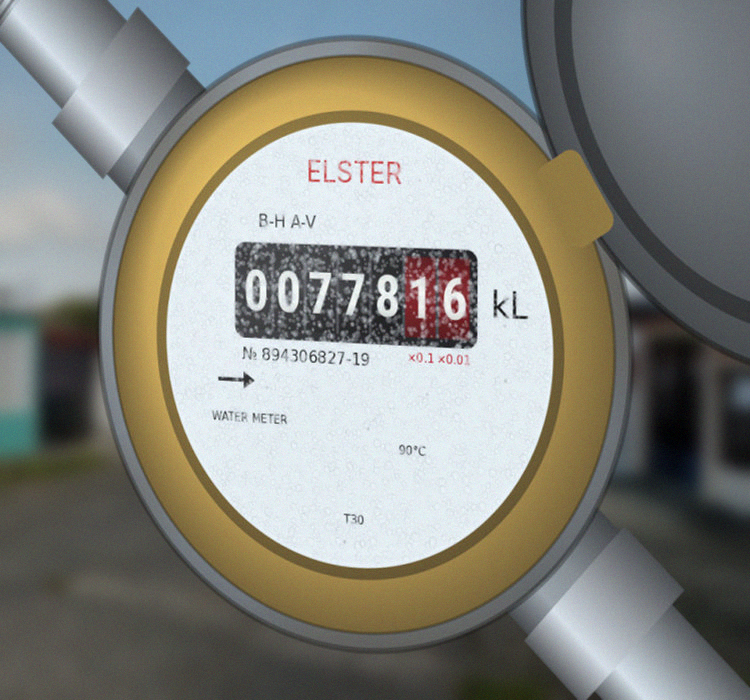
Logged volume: 778.16 kL
